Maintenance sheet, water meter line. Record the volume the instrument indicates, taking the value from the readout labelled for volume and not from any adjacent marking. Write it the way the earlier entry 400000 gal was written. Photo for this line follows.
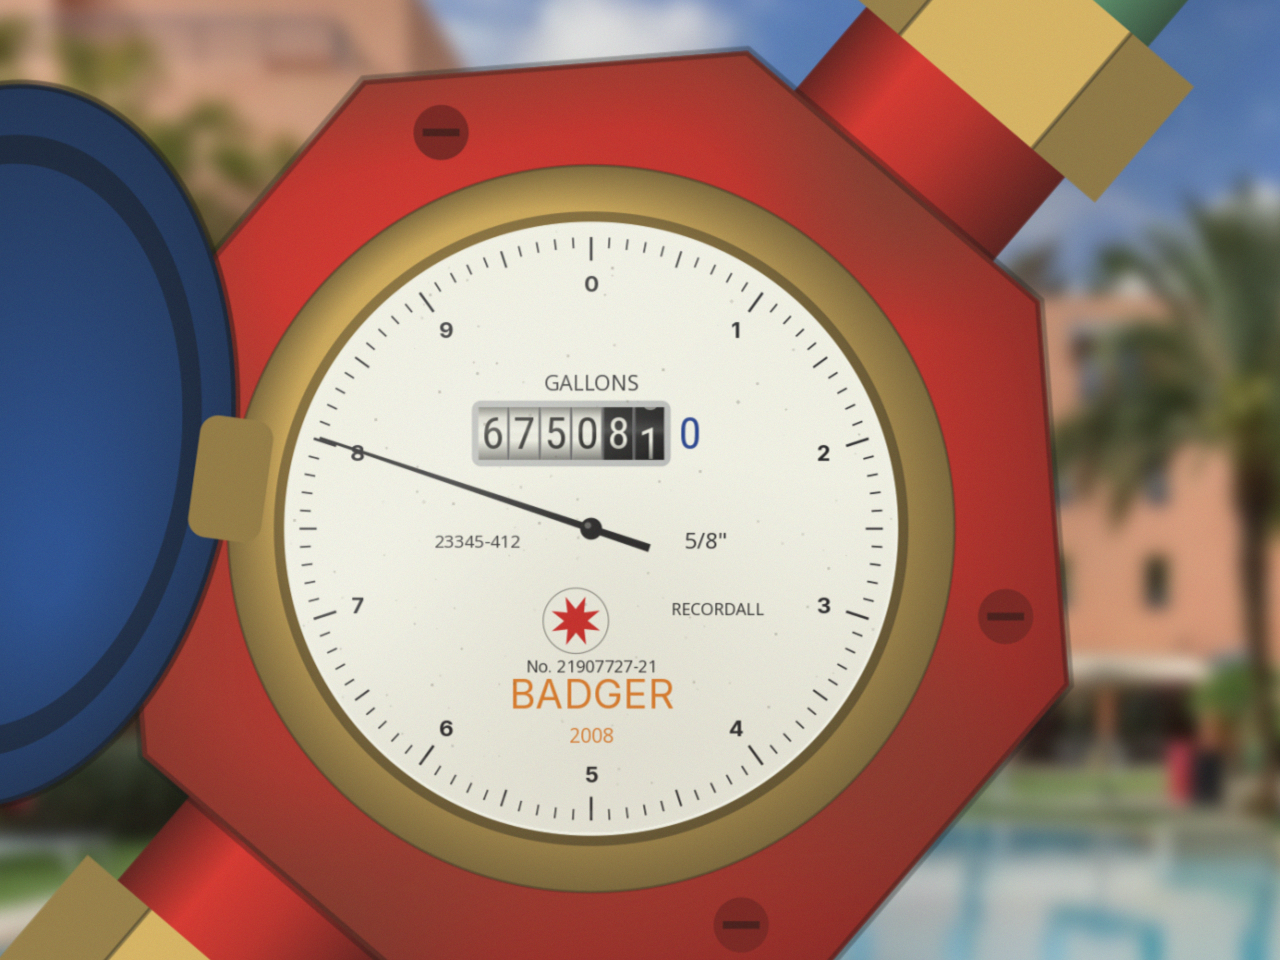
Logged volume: 6750808.0 gal
